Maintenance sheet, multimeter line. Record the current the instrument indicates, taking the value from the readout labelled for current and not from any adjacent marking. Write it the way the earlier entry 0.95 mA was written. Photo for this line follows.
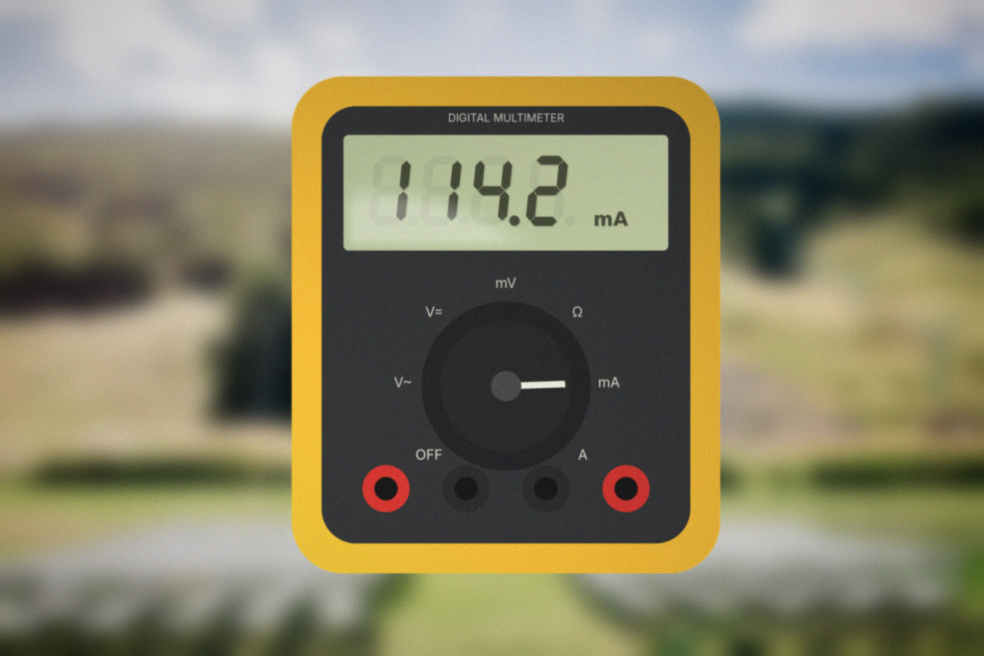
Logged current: 114.2 mA
